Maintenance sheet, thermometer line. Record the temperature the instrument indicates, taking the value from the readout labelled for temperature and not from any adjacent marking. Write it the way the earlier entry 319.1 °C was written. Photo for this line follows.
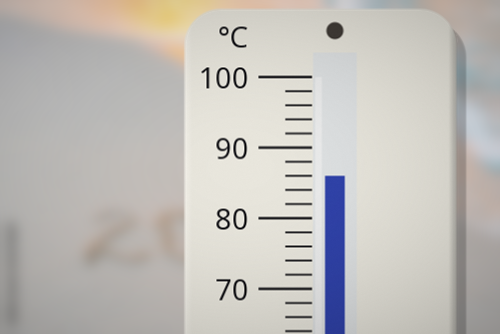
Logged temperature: 86 °C
